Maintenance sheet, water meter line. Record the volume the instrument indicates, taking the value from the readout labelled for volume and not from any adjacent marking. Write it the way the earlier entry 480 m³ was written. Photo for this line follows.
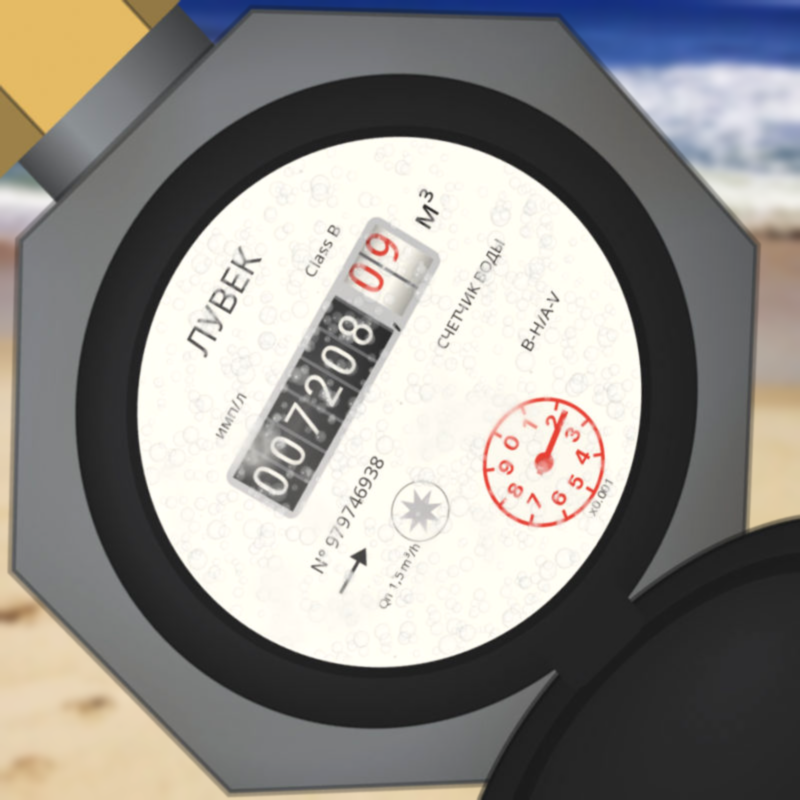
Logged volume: 7208.092 m³
